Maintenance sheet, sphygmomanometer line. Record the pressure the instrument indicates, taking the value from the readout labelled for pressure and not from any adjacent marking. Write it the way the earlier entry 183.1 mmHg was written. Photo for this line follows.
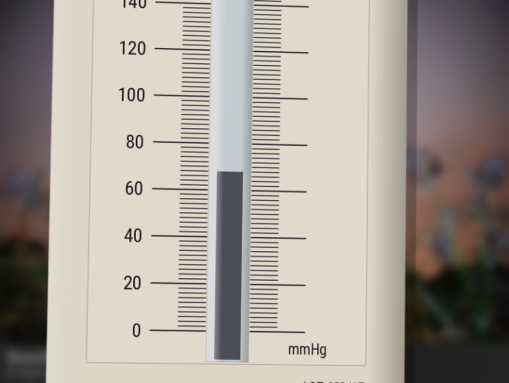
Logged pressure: 68 mmHg
